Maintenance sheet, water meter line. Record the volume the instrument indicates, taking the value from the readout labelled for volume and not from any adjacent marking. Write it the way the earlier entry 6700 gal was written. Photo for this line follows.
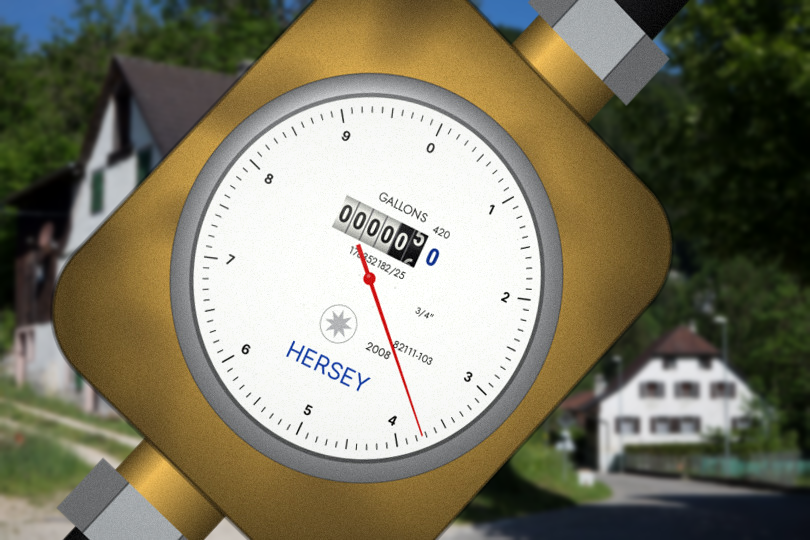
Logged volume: 53.7 gal
